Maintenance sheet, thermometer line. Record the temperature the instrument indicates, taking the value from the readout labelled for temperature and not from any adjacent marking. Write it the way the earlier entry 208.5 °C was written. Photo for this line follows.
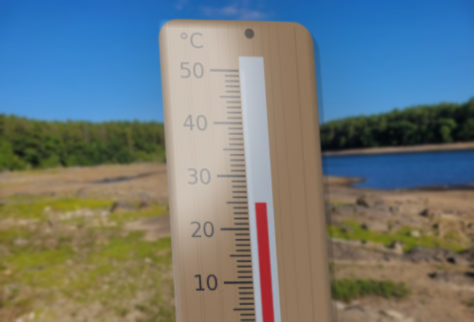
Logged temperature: 25 °C
